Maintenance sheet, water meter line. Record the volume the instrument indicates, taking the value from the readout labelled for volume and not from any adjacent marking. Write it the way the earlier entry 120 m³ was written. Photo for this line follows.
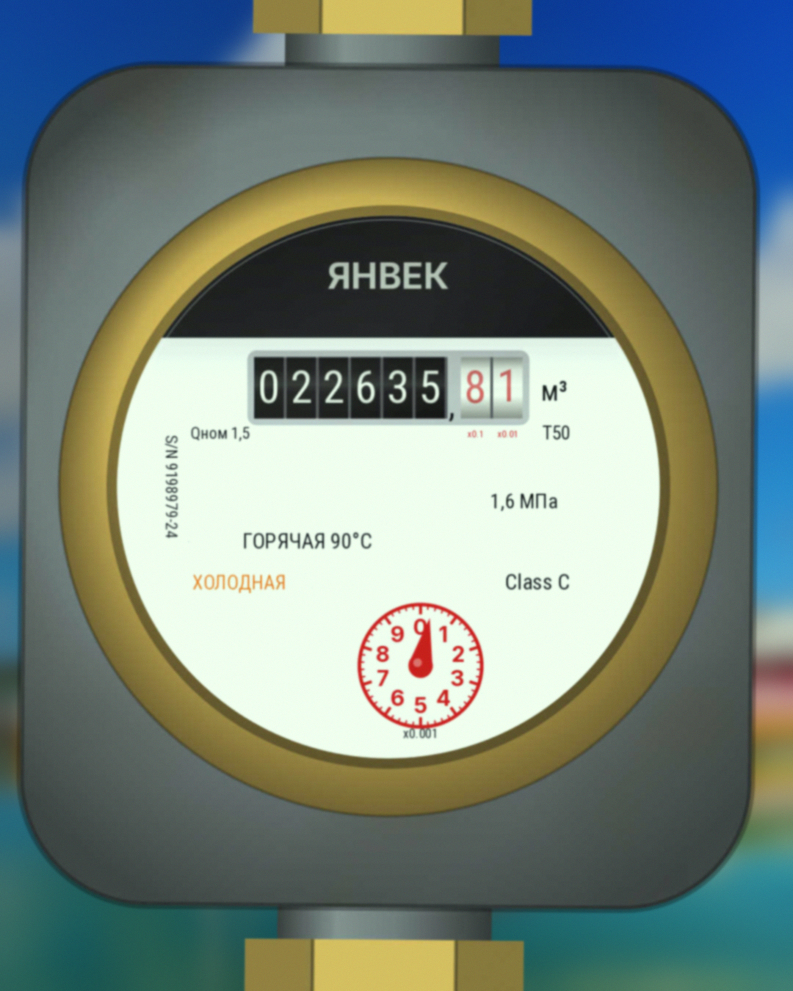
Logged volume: 22635.810 m³
